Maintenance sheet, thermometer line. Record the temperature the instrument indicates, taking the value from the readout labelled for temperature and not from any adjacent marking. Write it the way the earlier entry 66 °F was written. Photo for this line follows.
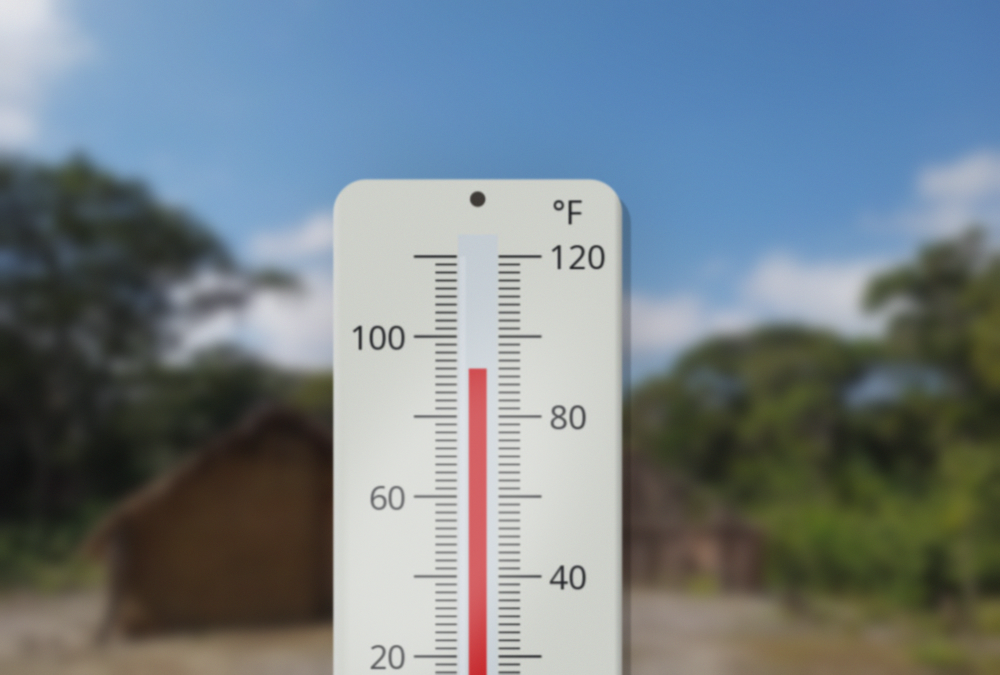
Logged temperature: 92 °F
